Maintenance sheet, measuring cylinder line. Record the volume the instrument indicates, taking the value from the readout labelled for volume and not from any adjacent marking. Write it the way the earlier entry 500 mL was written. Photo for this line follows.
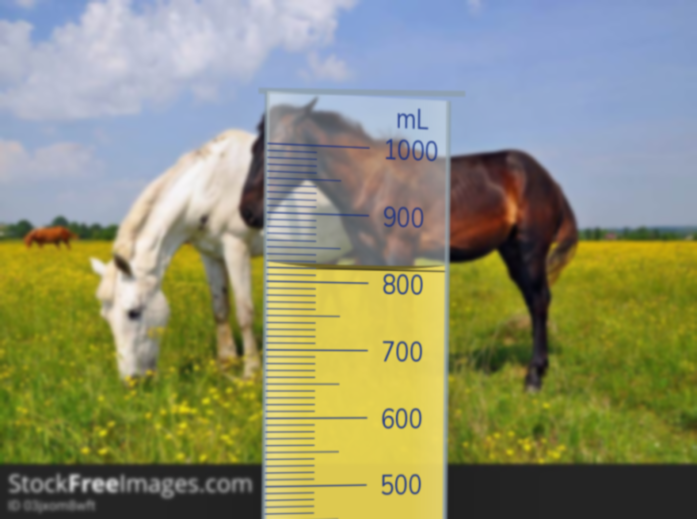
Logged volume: 820 mL
